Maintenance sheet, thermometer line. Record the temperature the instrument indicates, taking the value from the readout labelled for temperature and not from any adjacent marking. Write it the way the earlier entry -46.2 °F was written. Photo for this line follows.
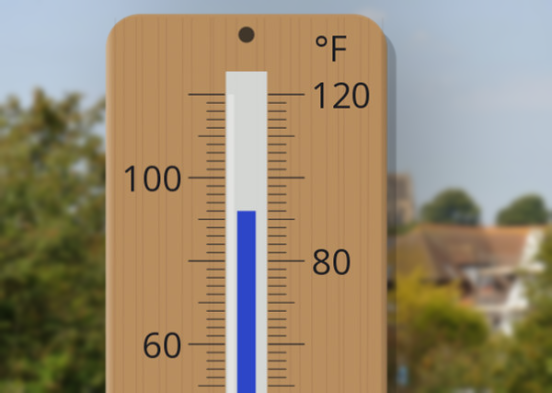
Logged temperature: 92 °F
